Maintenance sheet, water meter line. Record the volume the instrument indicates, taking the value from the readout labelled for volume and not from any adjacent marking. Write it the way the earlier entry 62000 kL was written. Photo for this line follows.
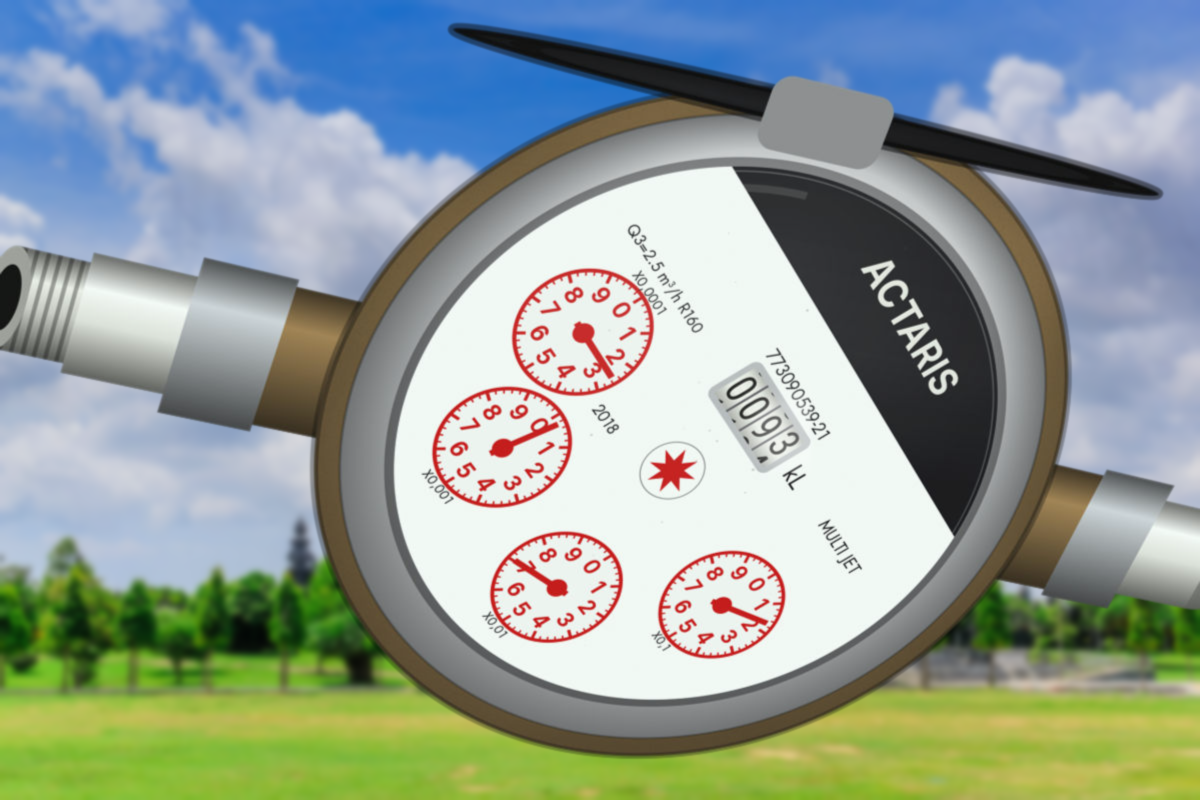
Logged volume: 93.1702 kL
